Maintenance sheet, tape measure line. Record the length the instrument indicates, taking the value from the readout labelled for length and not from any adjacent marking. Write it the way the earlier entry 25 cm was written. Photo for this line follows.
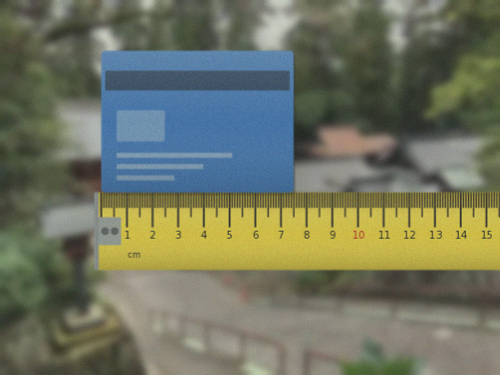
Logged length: 7.5 cm
